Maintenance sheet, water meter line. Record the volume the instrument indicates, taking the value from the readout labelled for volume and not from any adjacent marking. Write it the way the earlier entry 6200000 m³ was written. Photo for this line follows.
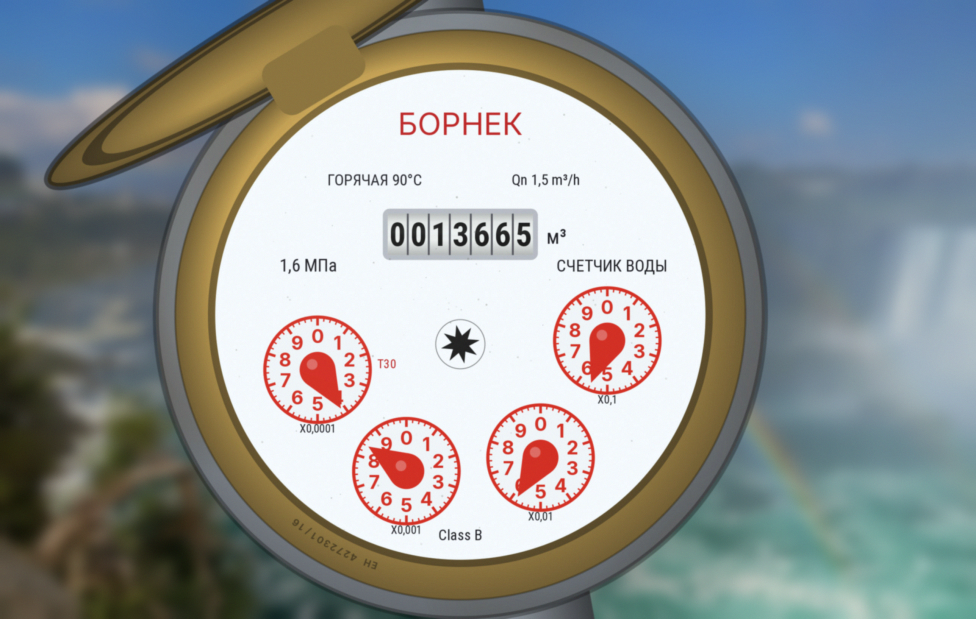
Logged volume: 13665.5584 m³
